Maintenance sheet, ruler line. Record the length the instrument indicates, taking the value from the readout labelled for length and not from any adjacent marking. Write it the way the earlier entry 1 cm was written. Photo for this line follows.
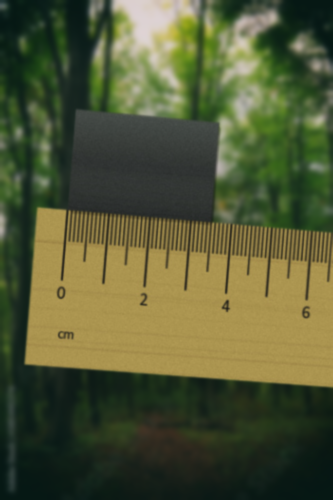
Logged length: 3.5 cm
